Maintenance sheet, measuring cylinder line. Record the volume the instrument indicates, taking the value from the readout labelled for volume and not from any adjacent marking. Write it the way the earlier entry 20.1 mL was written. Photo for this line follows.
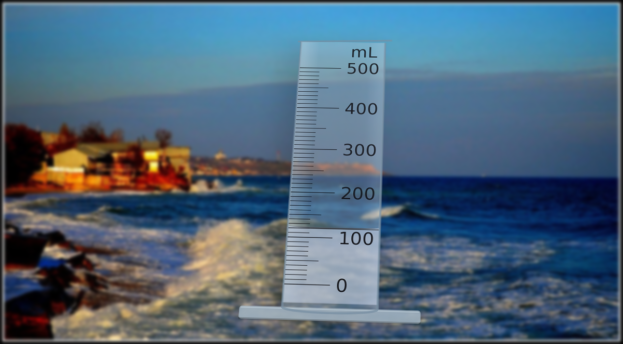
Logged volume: 120 mL
